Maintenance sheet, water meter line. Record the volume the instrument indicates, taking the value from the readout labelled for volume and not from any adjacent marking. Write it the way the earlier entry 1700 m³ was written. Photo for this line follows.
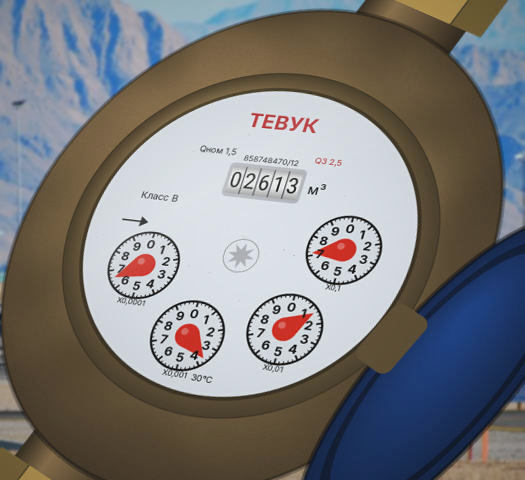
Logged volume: 2613.7136 m³
